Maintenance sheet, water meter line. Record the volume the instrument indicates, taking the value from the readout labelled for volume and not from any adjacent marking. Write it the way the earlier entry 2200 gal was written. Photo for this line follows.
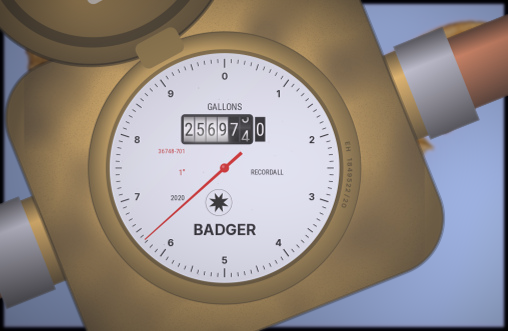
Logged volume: 2569736.3 gal
